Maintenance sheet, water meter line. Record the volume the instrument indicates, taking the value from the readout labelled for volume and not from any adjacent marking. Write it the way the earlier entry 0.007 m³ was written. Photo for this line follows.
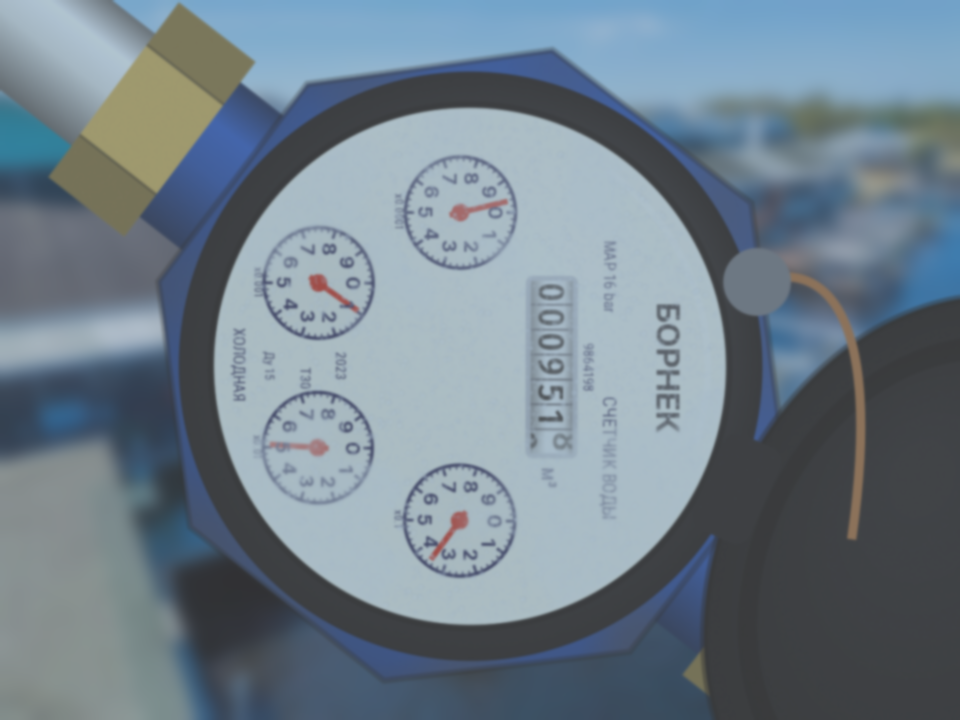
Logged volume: 9518.3509 m³
